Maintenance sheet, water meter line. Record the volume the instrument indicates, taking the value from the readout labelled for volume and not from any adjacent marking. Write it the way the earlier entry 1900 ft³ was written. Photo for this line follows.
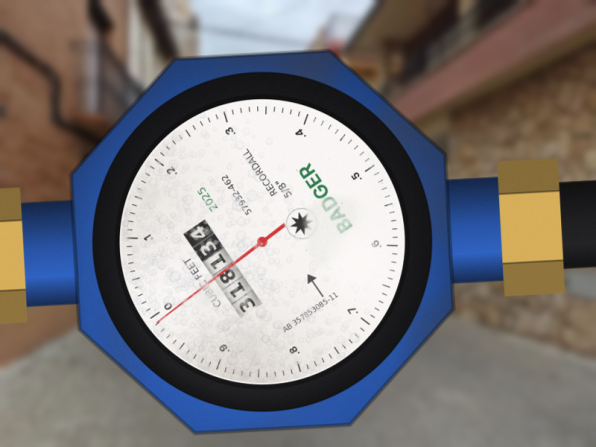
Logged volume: 318133.99 ft³
